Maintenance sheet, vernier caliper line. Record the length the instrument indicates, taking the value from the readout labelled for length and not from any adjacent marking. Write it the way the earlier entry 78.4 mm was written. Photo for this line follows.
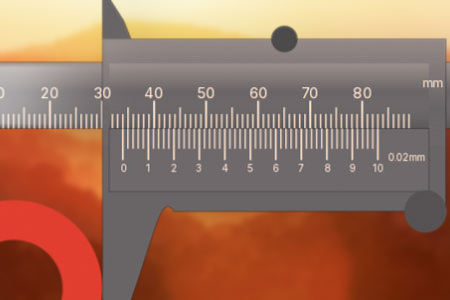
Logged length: 34.0 mm
